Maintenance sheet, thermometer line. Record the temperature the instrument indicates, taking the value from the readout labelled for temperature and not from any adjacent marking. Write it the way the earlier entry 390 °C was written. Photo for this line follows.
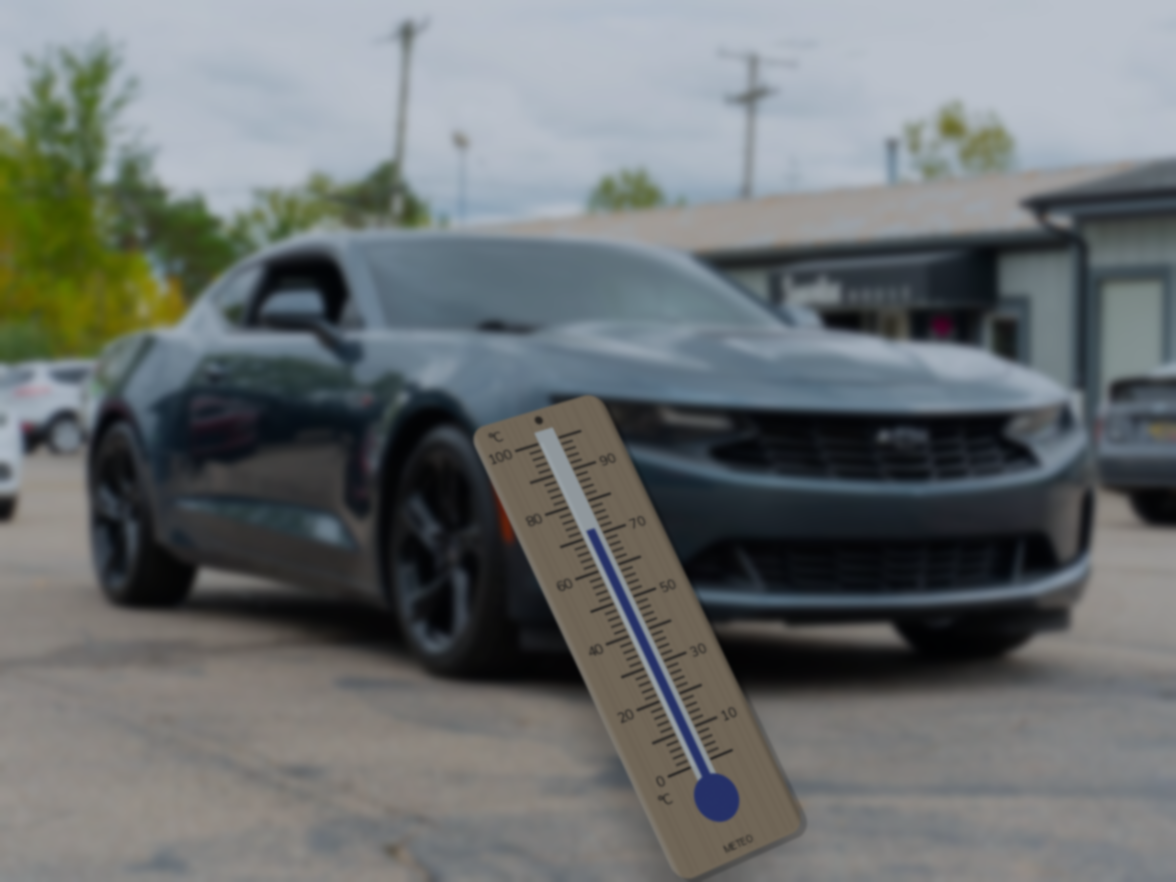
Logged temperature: 72 °C
